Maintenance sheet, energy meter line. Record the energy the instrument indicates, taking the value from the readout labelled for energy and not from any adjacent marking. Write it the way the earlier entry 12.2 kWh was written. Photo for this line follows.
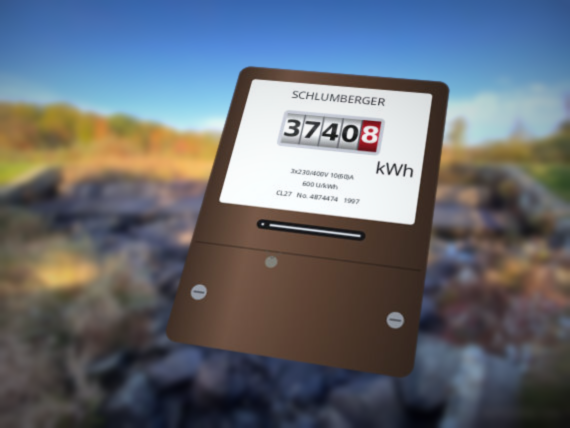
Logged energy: 3740.8 kWh
